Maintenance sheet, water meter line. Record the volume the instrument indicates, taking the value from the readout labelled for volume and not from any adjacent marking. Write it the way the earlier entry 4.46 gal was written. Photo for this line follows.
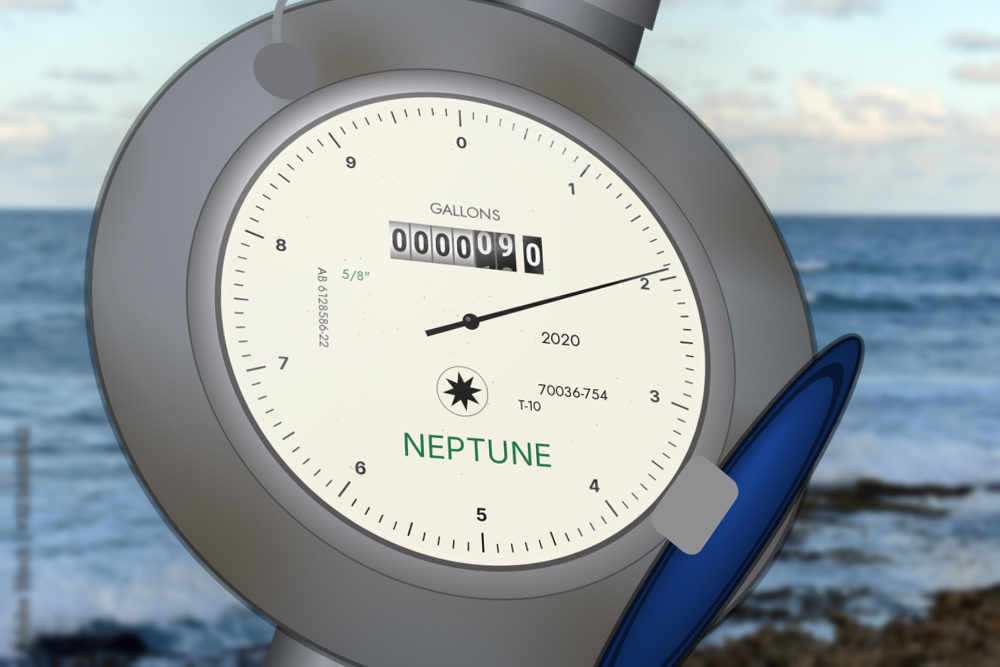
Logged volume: 91.9 gal
